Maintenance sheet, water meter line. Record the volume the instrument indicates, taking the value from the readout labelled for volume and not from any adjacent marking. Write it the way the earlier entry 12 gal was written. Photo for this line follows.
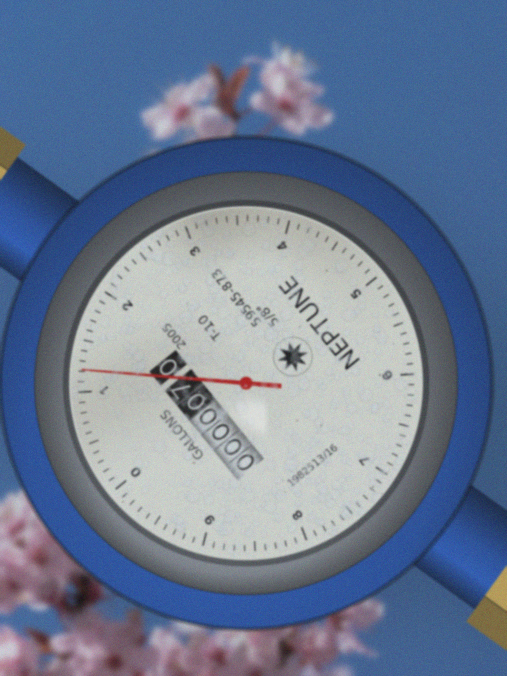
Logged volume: 71.2 gal
